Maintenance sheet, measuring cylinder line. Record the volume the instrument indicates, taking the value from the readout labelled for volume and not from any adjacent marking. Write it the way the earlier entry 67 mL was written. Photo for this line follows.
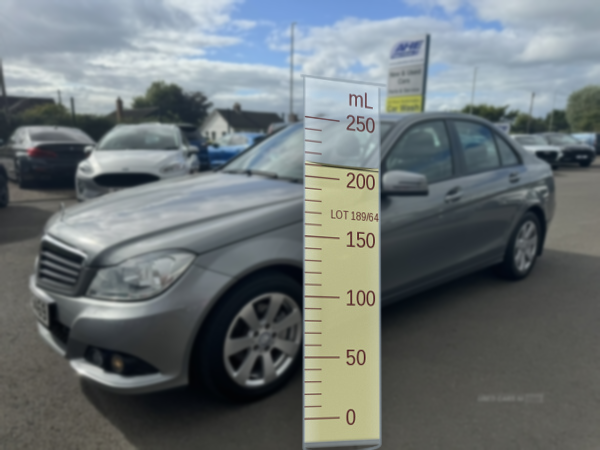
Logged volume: 210 mL
